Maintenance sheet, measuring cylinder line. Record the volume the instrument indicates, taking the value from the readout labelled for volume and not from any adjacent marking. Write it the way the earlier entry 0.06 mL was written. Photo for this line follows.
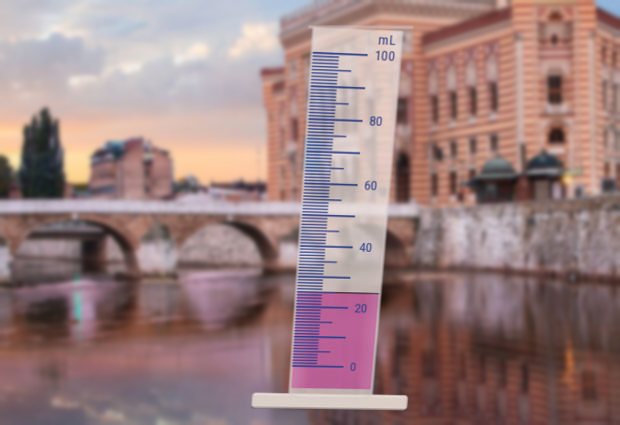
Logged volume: 25 mL
